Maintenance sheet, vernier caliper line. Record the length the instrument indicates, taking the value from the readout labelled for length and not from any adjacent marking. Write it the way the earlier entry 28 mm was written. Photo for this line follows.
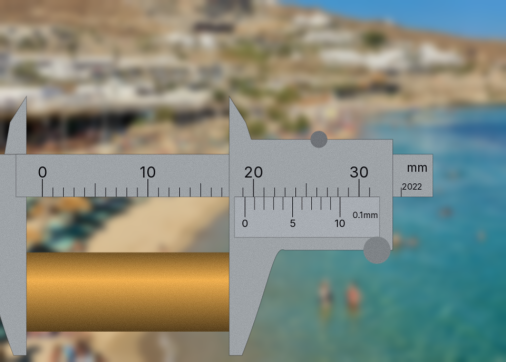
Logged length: 19.2 mm
